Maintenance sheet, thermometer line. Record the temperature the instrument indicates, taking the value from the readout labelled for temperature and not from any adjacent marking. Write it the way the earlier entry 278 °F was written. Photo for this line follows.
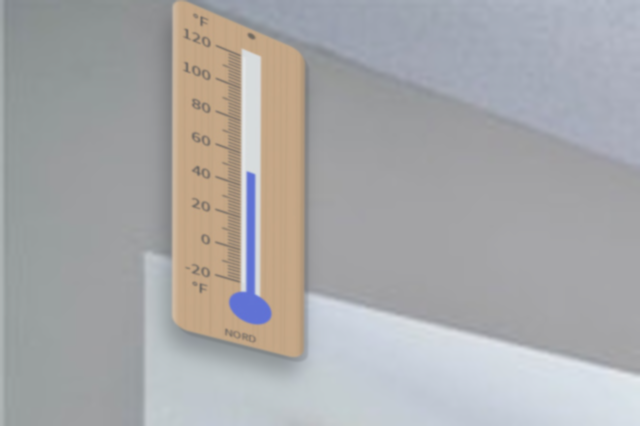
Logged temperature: 50 °F
